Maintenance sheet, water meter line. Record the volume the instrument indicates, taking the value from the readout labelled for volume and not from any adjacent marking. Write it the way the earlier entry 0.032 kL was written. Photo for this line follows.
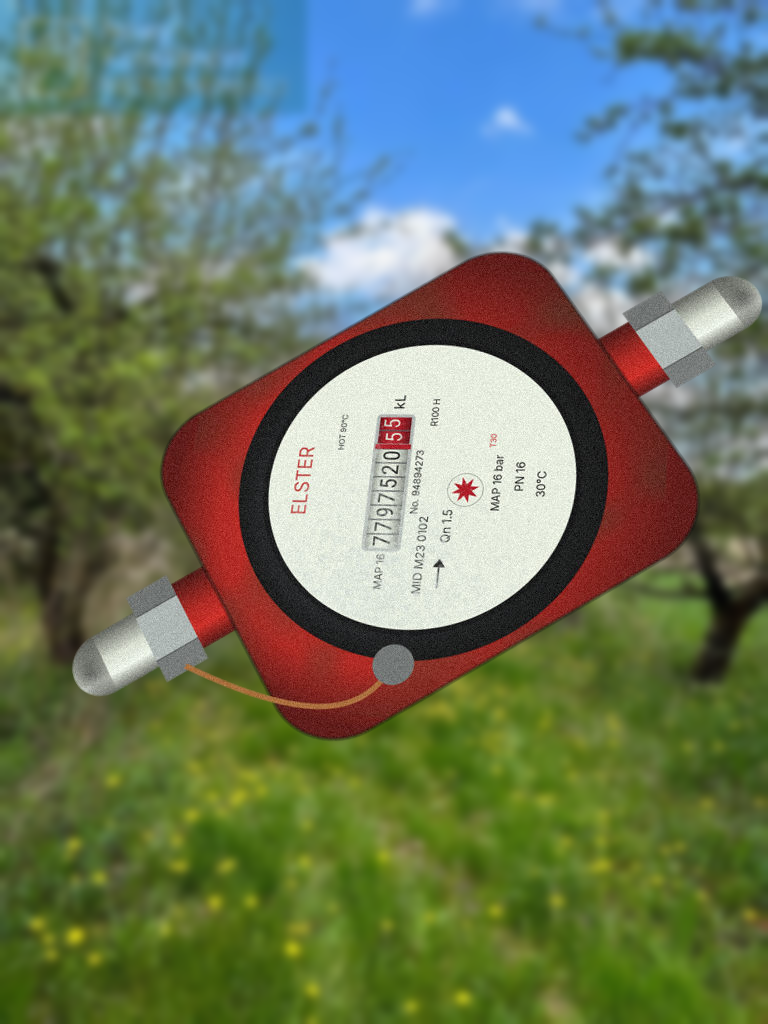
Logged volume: 7797520.55 kL
